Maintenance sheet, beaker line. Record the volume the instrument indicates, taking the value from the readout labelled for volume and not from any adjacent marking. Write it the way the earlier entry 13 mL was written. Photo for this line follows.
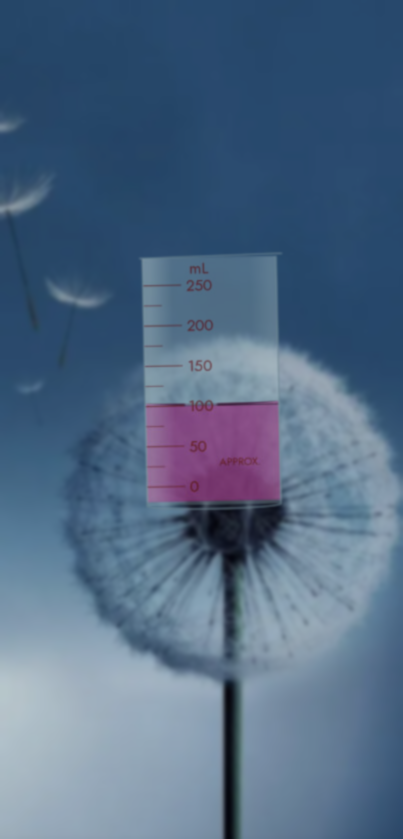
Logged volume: 100 mL
